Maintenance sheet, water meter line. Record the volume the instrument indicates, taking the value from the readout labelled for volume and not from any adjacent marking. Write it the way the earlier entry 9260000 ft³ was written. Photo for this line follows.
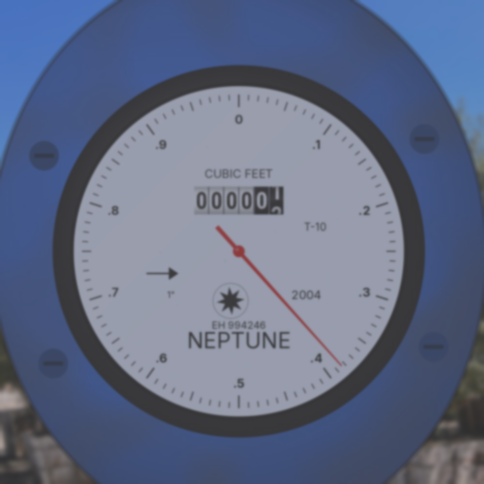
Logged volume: 1.38 ft³
